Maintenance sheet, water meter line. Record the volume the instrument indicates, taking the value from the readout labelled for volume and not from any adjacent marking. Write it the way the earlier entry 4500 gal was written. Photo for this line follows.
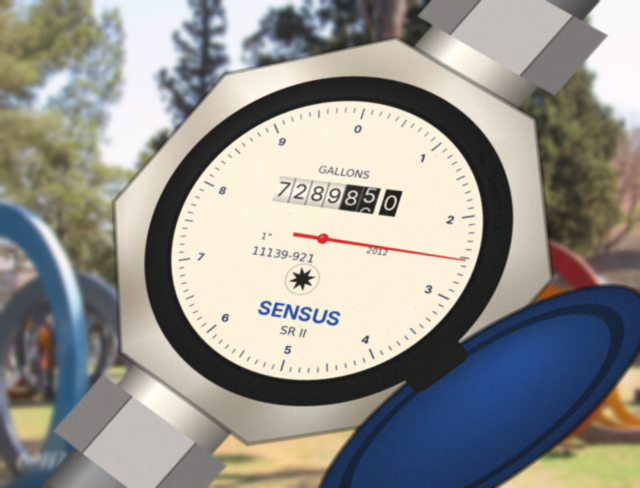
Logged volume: 7289852.5 gal
